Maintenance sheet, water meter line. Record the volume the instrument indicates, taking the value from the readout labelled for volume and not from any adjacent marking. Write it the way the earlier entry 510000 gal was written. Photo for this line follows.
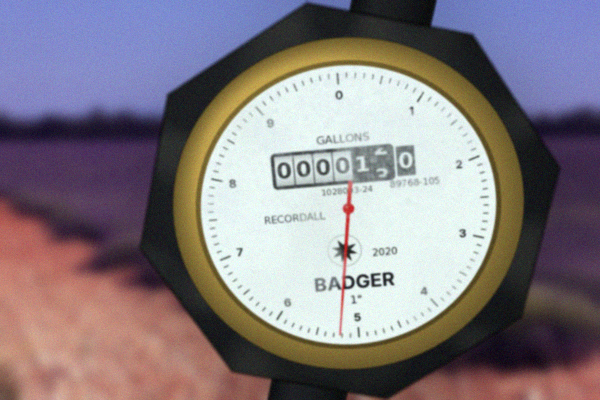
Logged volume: 125.2 gal
